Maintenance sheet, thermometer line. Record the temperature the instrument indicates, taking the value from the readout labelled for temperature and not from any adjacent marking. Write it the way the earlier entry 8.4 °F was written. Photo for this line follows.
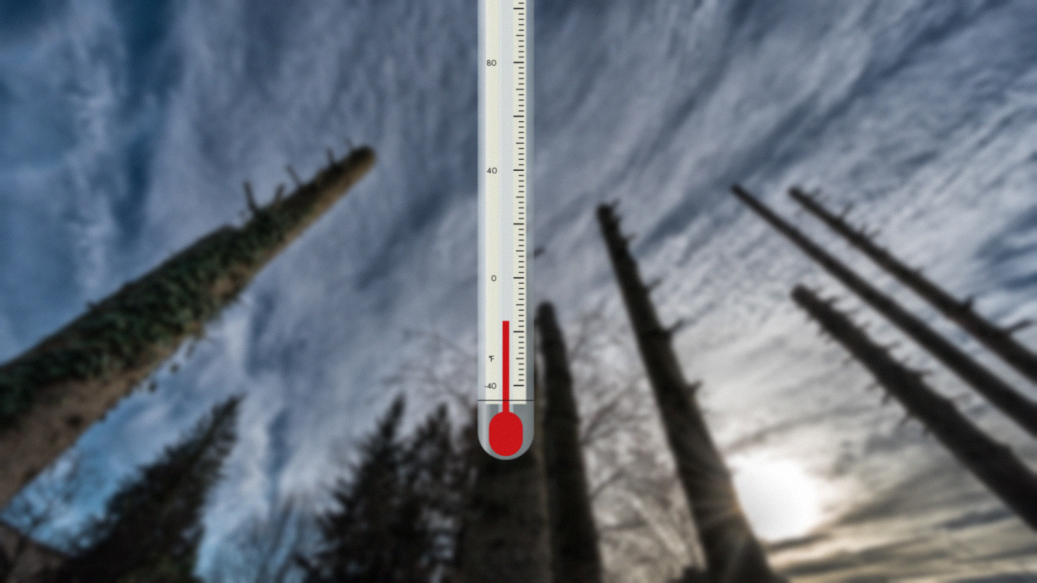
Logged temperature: -16 °F
